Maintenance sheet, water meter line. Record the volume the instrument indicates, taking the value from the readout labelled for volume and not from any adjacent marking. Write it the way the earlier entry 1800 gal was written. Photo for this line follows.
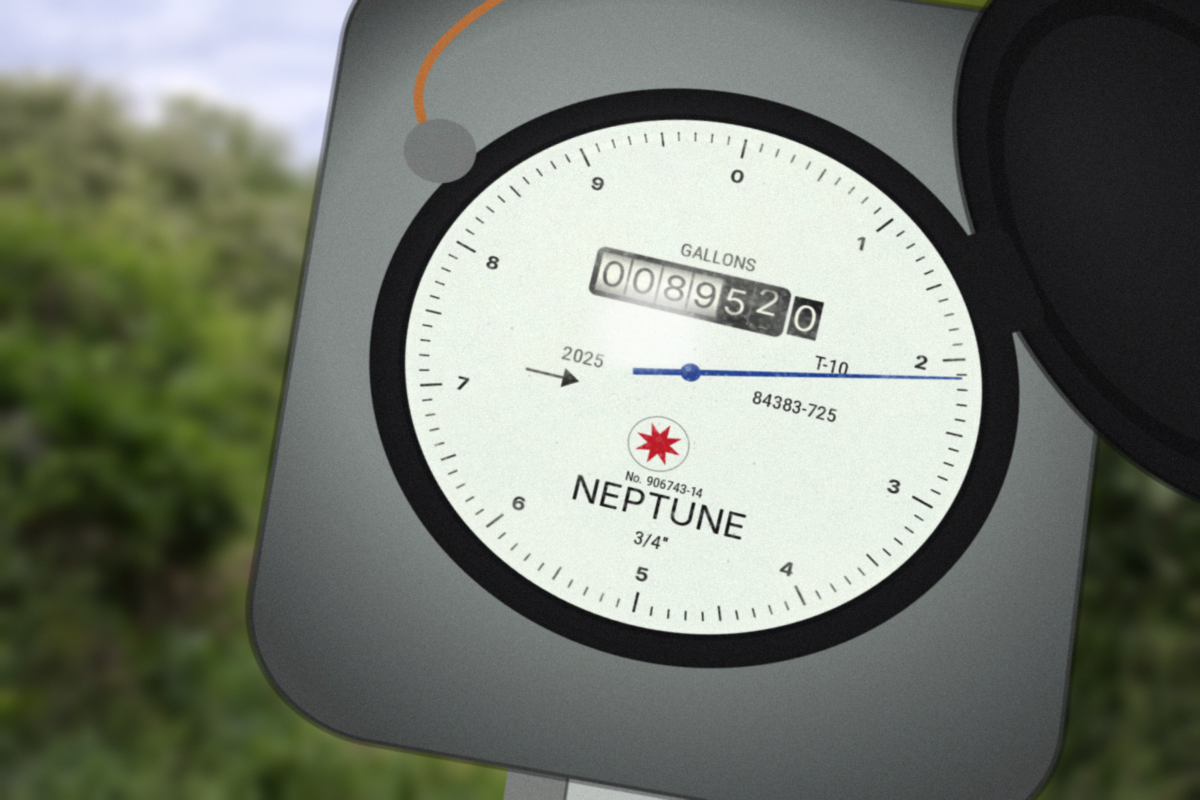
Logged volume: 89522.1 gal
